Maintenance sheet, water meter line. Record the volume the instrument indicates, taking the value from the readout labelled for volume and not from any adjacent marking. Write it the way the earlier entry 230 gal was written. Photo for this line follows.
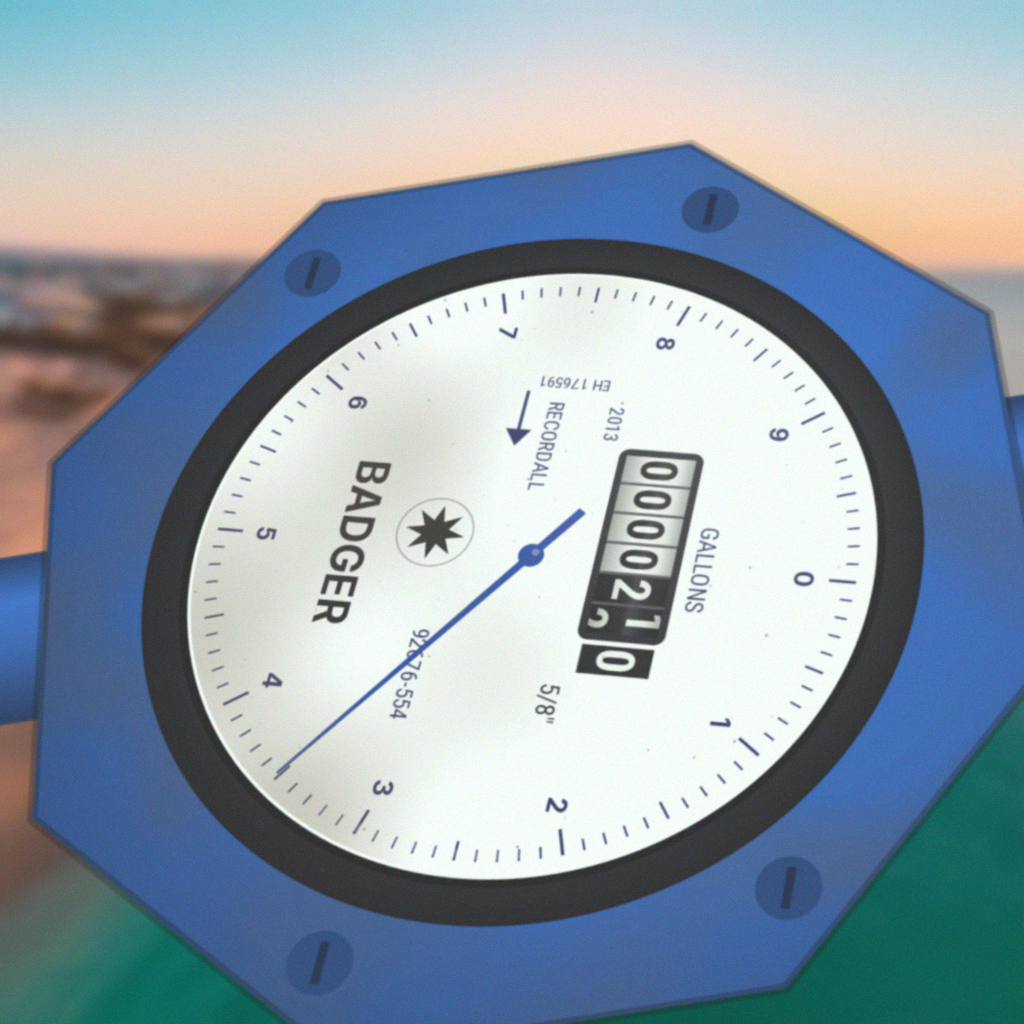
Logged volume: 213.5 gal
